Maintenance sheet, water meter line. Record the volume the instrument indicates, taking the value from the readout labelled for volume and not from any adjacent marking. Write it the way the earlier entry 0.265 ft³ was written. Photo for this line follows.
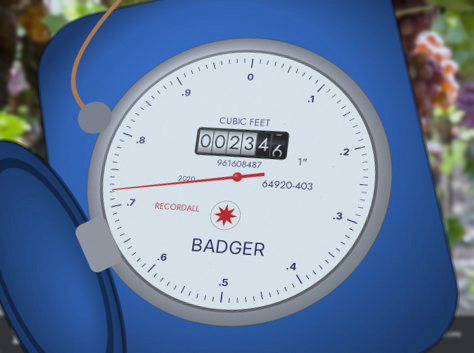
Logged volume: 2345.72 ft³
